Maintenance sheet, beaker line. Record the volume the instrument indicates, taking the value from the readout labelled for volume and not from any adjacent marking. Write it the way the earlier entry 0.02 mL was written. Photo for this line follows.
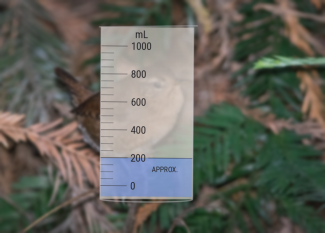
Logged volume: 200 mL
